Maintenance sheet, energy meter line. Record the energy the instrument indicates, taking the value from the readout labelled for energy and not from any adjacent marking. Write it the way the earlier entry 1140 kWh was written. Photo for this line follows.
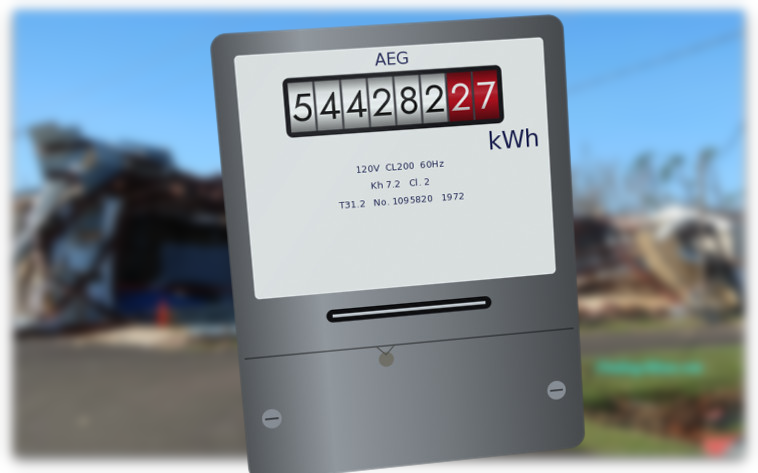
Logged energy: 544282.27 kWh
